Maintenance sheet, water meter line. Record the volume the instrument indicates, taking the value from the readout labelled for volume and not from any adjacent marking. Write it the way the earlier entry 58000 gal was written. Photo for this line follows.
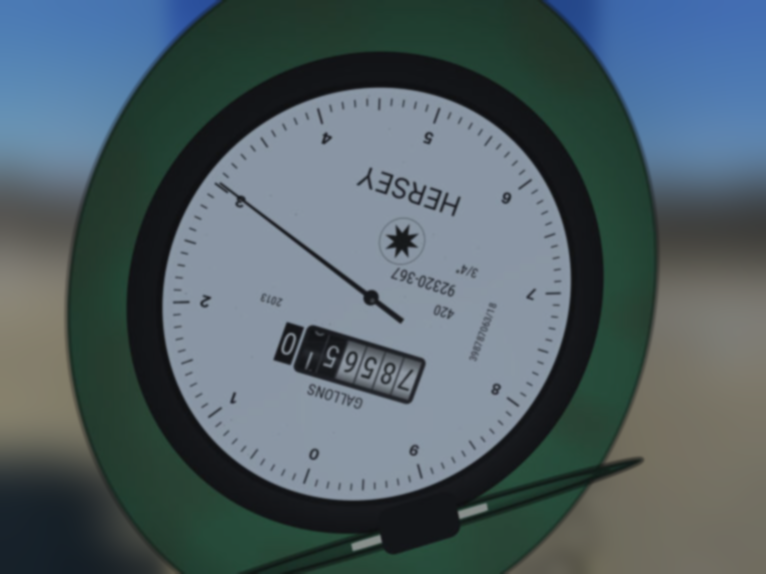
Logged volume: 7856513.0 gal
